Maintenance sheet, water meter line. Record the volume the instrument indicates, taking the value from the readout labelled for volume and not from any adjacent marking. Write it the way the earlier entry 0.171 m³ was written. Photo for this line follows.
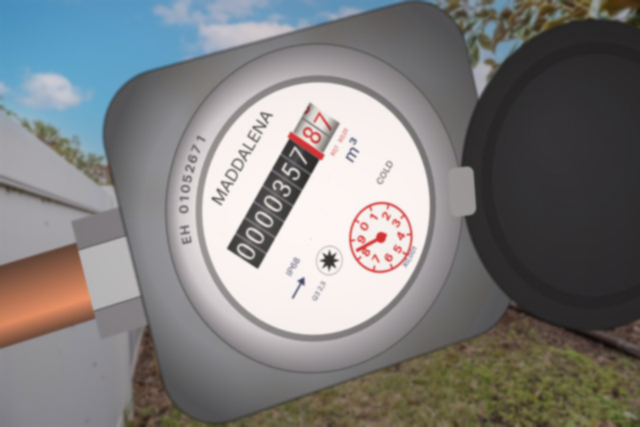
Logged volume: 357.868 m³
